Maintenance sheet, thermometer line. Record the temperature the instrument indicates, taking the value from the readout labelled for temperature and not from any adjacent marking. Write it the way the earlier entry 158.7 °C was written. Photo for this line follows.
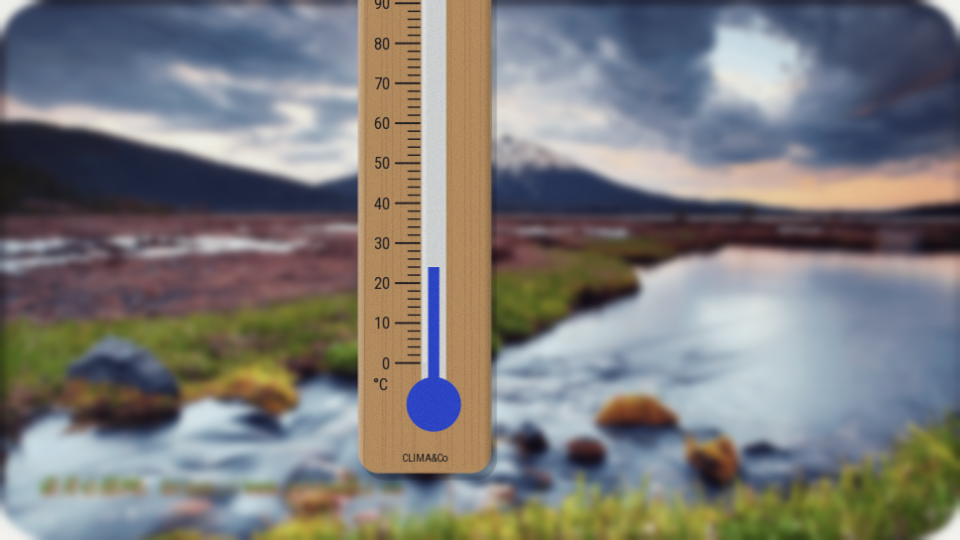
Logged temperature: 24 °C
